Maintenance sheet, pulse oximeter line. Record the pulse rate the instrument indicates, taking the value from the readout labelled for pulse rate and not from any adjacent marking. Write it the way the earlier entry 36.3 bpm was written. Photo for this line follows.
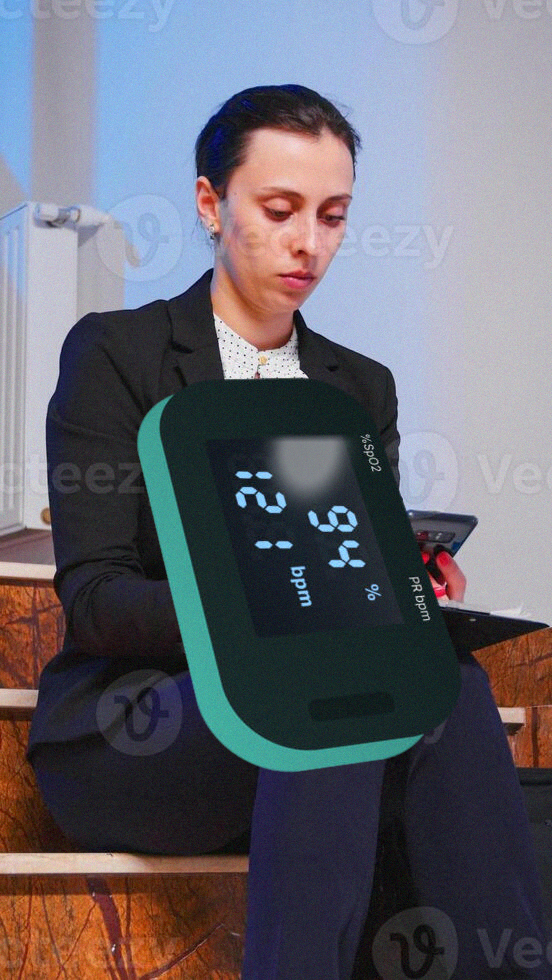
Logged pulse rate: 121 bpm
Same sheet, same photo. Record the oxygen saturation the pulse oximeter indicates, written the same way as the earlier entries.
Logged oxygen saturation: 94 %
